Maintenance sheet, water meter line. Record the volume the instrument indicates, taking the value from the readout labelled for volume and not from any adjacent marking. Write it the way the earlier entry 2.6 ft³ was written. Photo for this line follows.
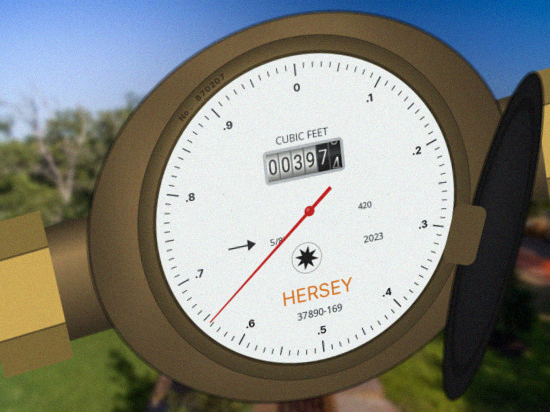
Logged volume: 3973.64 ft³
